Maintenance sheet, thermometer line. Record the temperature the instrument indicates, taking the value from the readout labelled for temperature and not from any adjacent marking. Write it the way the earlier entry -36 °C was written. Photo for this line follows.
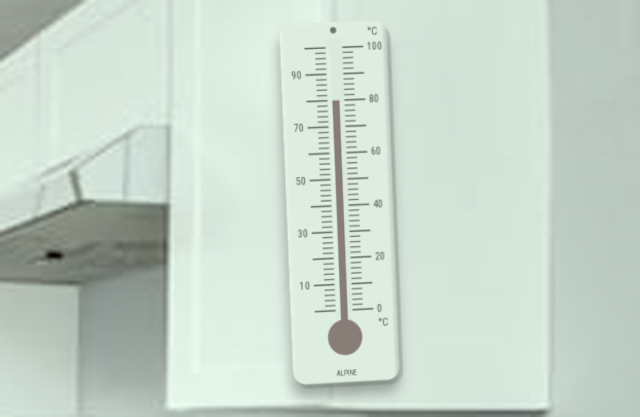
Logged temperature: 80 °C
